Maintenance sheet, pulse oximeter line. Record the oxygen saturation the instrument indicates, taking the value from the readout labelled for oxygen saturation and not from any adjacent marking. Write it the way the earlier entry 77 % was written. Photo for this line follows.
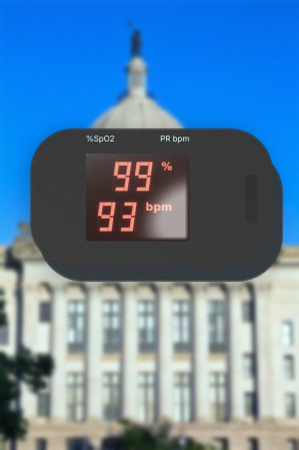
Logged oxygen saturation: 99 %
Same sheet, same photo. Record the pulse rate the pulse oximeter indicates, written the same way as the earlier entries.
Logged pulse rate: 93 bpm
